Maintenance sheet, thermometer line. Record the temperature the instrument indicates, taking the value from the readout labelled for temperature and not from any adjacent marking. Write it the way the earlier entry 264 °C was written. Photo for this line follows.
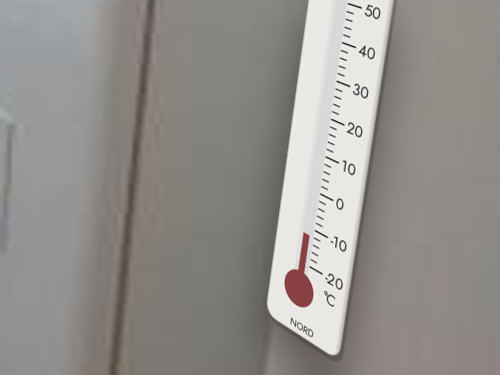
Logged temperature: -12 °C
